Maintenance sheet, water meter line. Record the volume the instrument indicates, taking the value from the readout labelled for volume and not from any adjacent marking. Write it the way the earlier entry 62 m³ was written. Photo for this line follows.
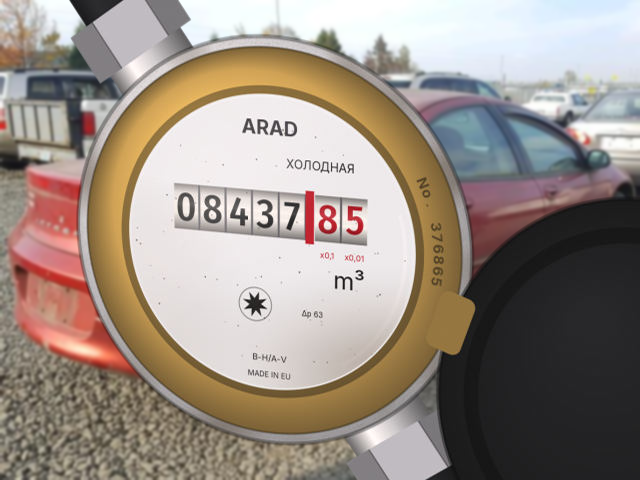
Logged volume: 8437.85 m³
